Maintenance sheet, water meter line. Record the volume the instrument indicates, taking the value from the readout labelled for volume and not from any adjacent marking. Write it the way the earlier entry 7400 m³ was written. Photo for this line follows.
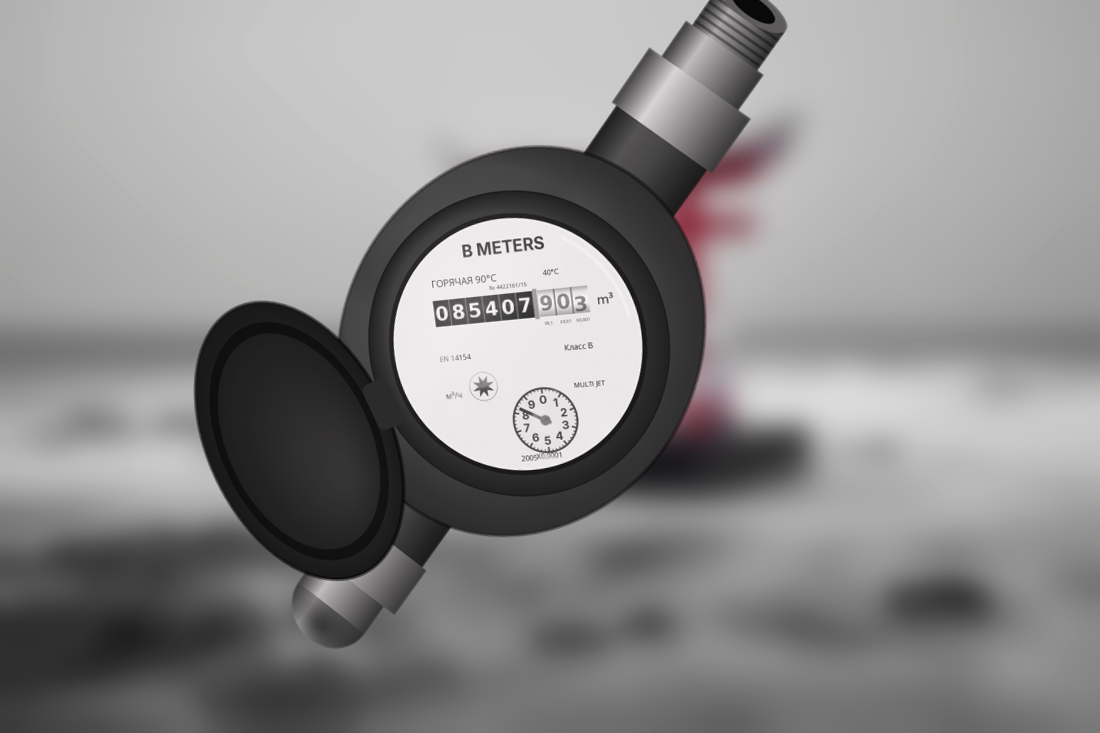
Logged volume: 85407.9028 m³
